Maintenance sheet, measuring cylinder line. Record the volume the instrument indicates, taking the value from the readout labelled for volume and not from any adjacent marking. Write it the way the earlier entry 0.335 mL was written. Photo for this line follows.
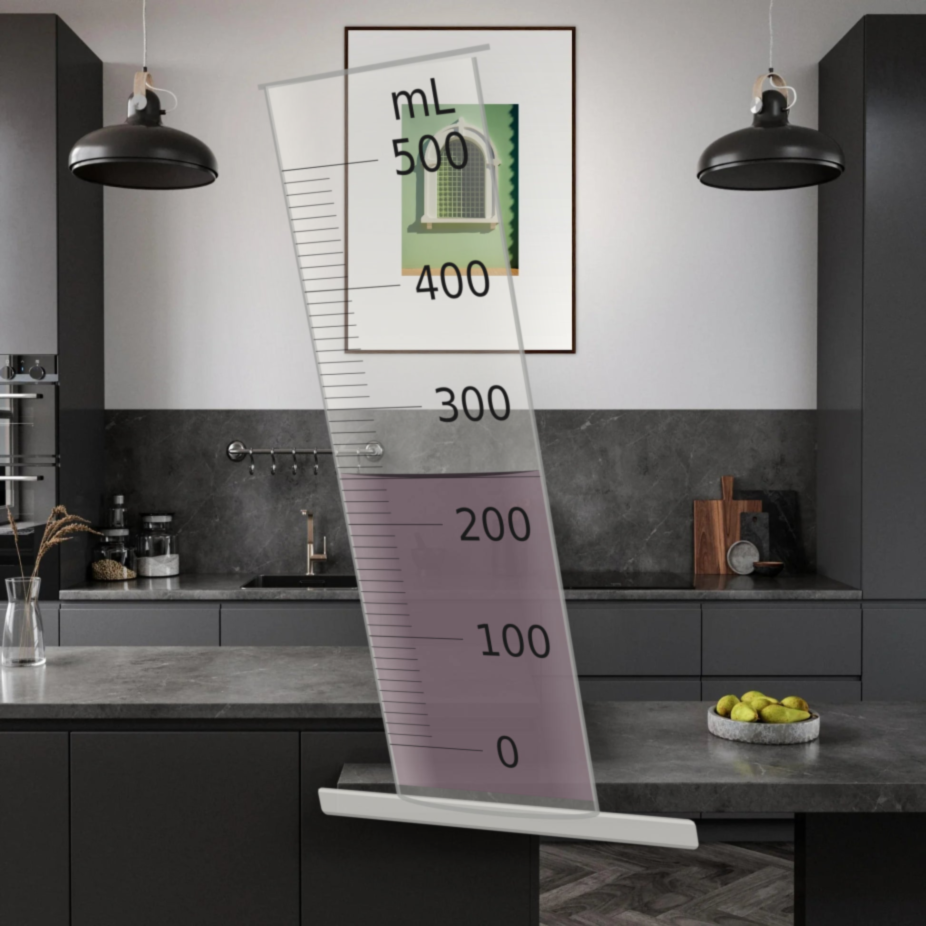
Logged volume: 240 mL
